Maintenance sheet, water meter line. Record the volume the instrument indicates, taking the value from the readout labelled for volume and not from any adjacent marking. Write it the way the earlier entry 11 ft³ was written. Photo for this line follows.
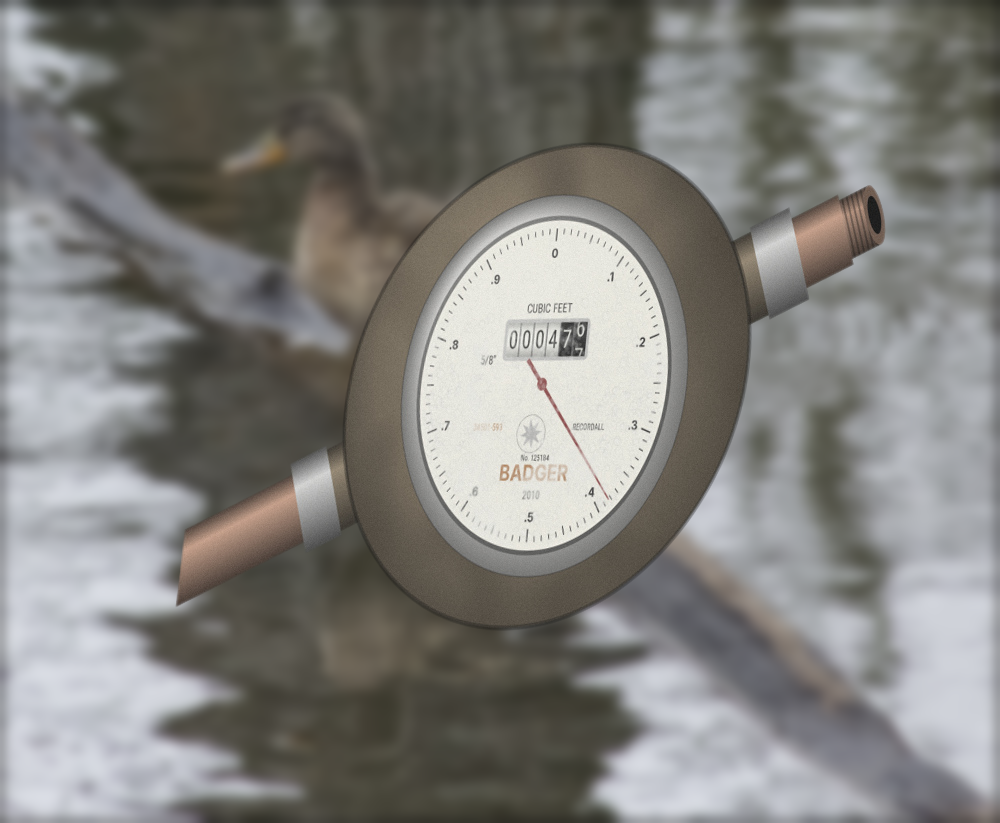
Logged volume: 476.38 ft³
